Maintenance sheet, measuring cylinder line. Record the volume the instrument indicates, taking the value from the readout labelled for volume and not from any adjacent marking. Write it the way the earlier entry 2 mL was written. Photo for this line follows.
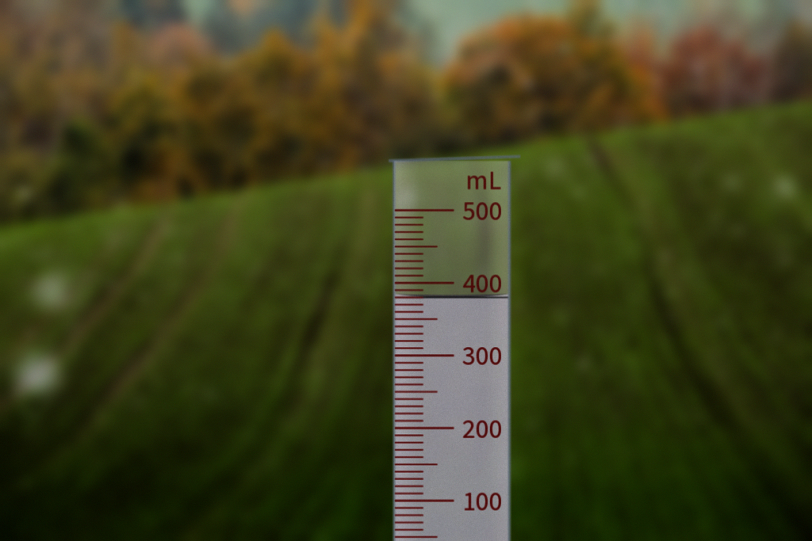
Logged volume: 380 mL
